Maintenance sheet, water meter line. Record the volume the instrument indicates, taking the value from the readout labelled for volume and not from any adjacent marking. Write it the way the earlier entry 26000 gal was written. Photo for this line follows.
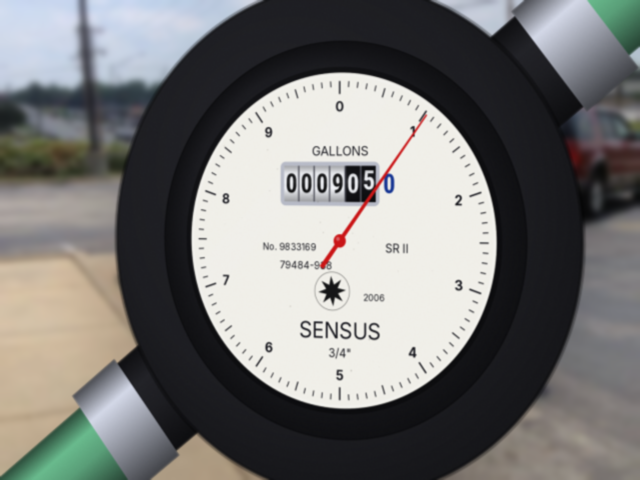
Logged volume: 9051.0 gal
